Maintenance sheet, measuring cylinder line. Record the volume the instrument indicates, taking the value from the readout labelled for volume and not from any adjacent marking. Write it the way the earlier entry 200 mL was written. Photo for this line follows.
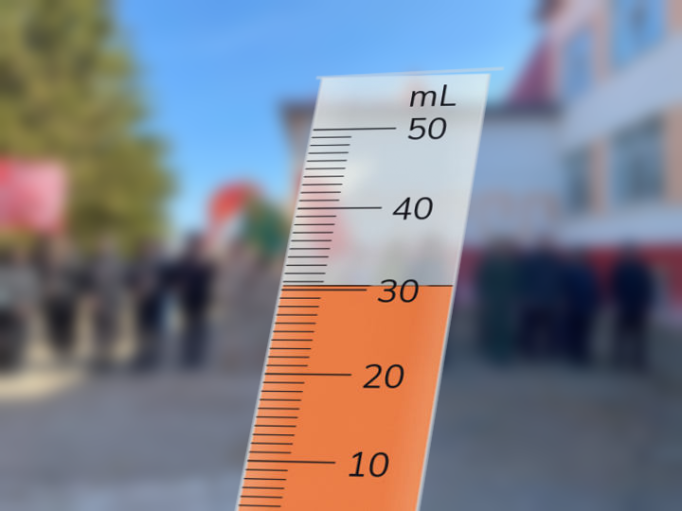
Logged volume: 30.5 mL
